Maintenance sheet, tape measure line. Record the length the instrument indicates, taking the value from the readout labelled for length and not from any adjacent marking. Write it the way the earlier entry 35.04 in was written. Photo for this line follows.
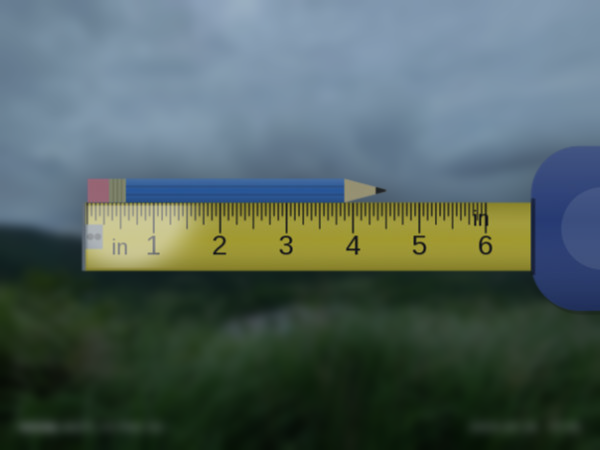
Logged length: 4.5 in
